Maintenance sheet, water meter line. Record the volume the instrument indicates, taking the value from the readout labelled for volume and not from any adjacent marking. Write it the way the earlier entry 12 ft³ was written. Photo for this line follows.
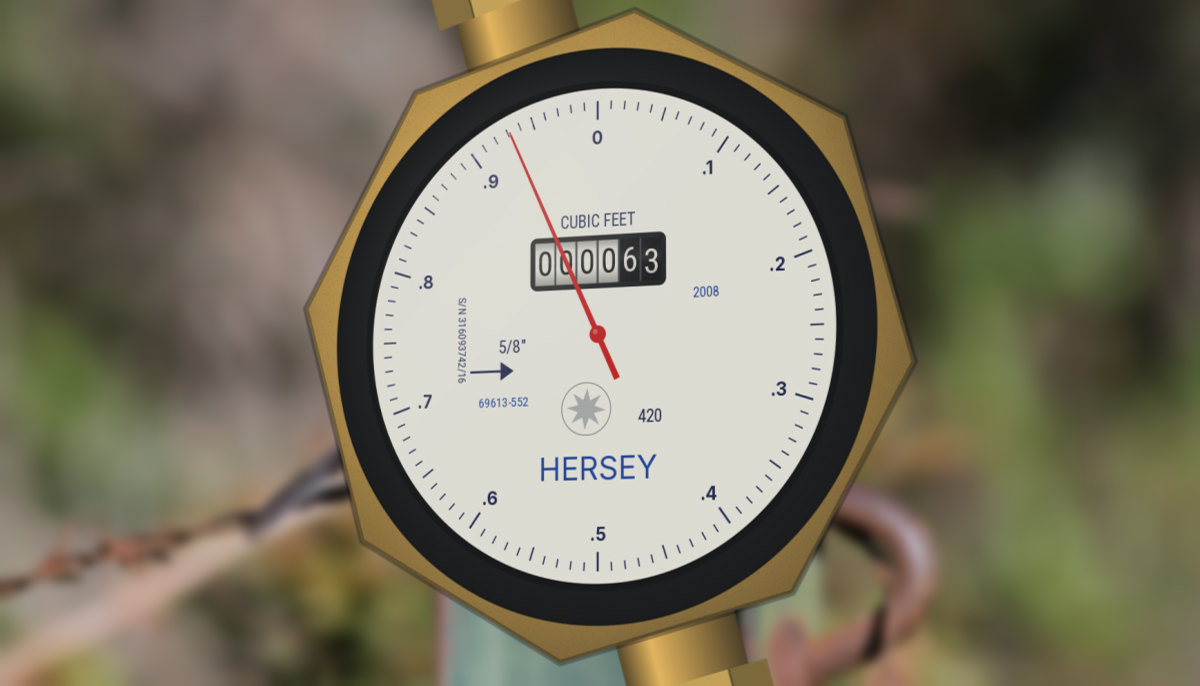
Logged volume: 62.93 ft³
